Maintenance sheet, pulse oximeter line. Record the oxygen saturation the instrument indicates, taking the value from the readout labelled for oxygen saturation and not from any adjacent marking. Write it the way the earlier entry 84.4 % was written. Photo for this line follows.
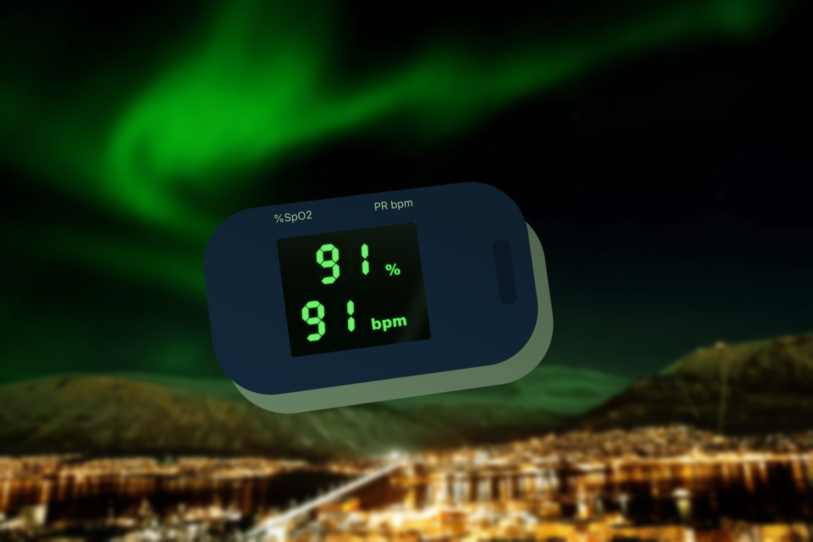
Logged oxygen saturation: 91 %
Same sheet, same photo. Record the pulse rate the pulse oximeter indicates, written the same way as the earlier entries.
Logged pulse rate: 91 bpm
